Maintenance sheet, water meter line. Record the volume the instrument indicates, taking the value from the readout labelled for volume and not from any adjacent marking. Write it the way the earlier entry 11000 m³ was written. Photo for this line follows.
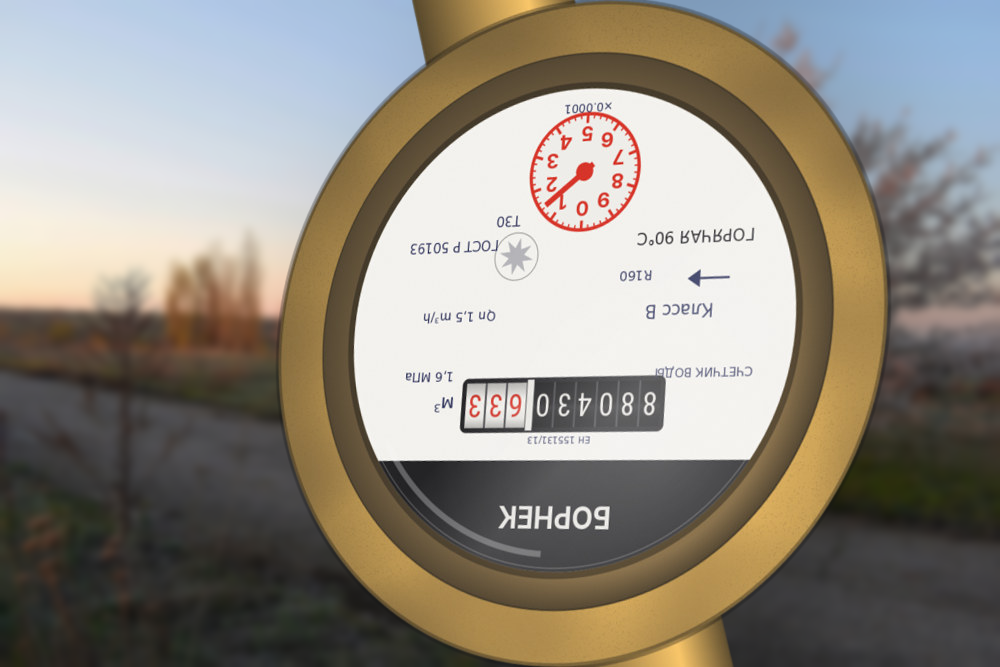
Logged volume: 880430.6331 m³
